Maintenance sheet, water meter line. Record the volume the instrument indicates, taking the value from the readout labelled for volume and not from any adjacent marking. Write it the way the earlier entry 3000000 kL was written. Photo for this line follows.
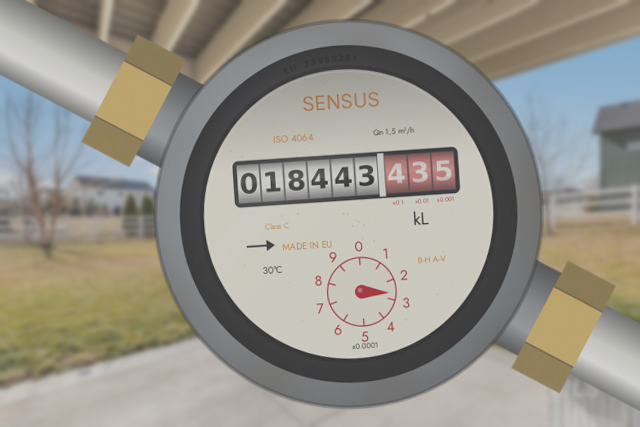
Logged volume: 18443.4352 kL
